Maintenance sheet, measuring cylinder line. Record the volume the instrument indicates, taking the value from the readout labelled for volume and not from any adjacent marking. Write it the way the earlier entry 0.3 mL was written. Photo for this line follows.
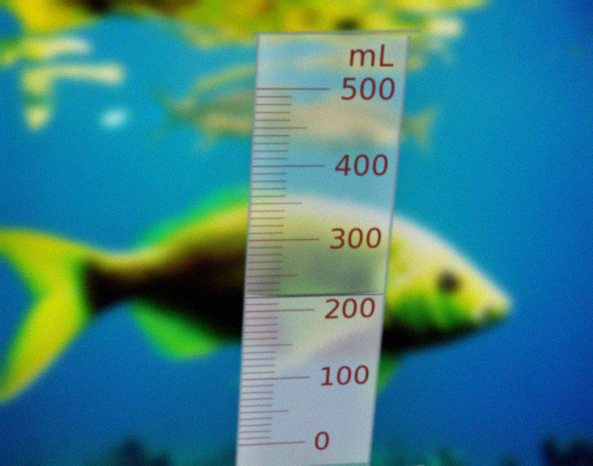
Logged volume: 220 mL
